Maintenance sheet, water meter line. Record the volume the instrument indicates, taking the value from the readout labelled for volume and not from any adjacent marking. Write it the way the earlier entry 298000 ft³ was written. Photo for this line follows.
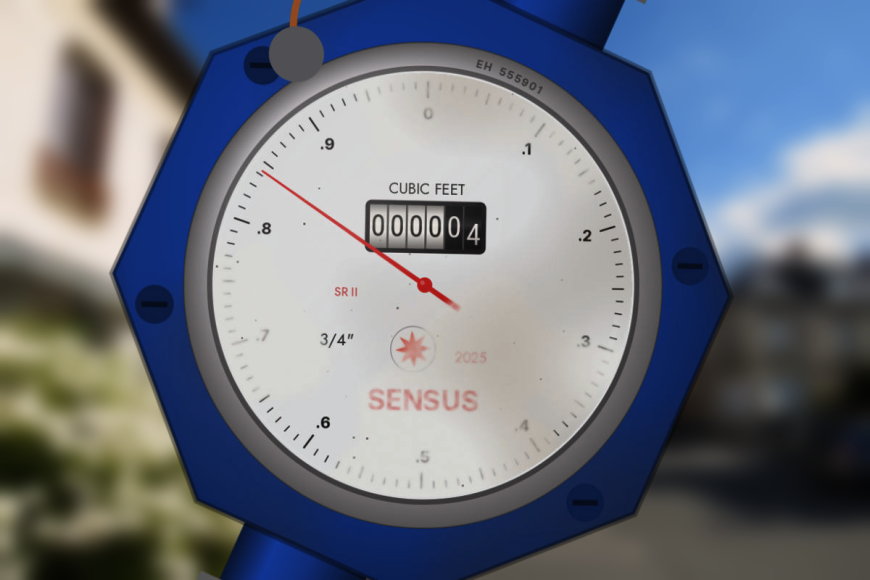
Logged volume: 3.84 ft³
